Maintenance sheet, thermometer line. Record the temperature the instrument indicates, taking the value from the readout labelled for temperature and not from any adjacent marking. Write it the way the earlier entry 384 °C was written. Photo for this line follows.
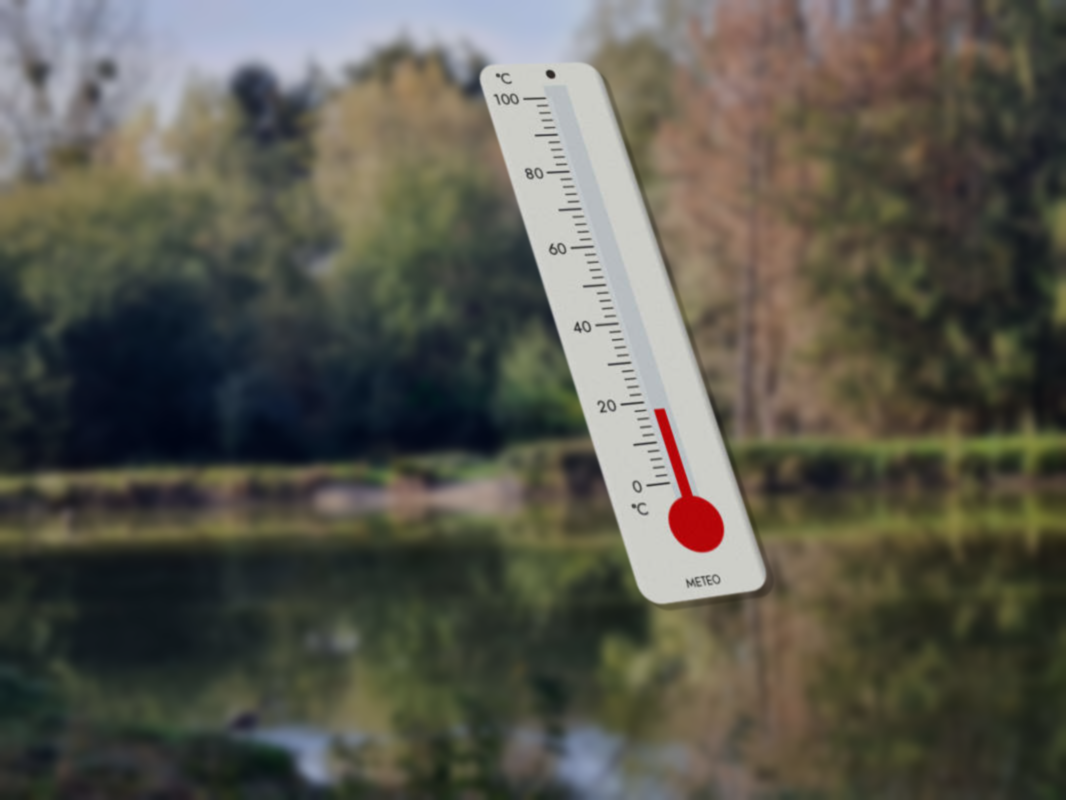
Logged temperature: 18 °C
